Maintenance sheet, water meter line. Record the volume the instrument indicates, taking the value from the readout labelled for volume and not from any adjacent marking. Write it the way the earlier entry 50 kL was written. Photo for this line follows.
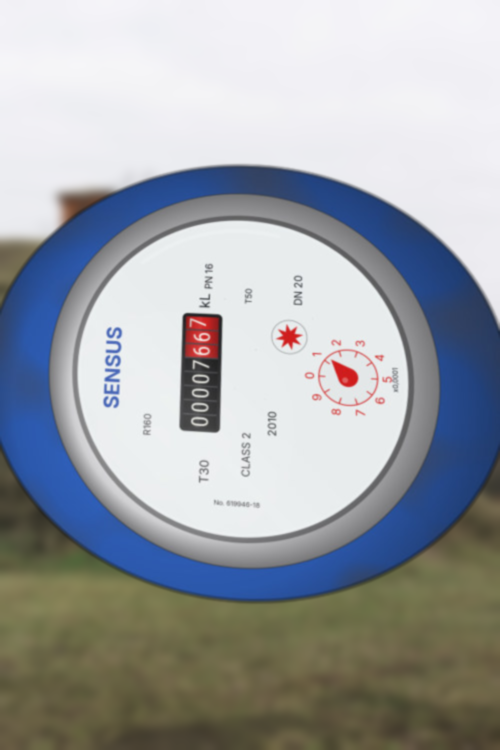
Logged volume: 7.6671 kL
